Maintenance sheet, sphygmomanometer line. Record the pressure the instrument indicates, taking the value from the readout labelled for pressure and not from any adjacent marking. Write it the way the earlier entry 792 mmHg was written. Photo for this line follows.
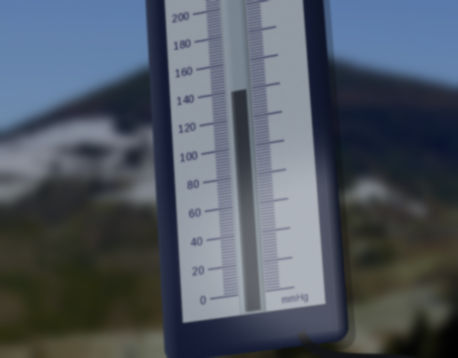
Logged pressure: 140 mmHg
